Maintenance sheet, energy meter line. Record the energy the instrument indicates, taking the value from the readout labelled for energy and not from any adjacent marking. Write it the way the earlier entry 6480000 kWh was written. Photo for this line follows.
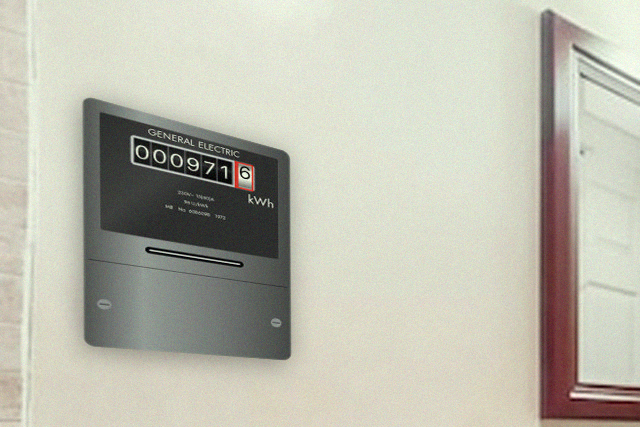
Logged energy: 971.6 kWh
